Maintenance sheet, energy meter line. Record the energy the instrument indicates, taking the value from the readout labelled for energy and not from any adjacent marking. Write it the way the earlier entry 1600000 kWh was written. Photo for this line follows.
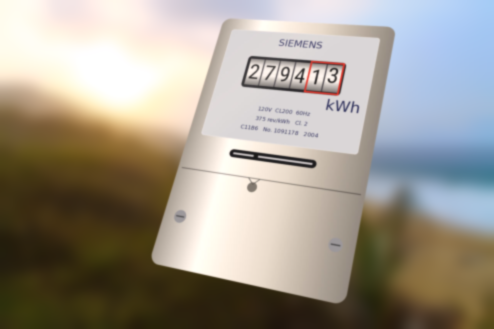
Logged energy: 2794.13 kWh
